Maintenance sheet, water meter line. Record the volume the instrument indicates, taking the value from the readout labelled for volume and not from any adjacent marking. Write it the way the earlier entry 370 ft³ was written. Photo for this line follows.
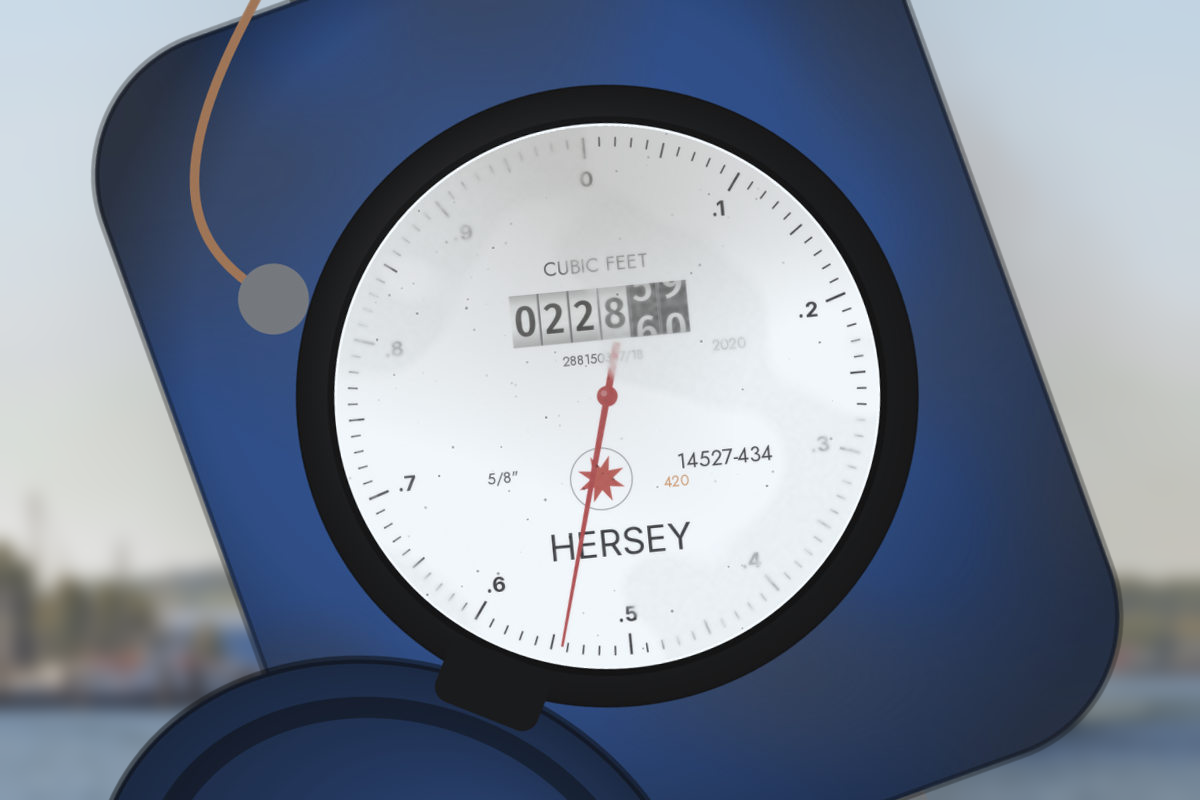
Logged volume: 22859.54 ft³
